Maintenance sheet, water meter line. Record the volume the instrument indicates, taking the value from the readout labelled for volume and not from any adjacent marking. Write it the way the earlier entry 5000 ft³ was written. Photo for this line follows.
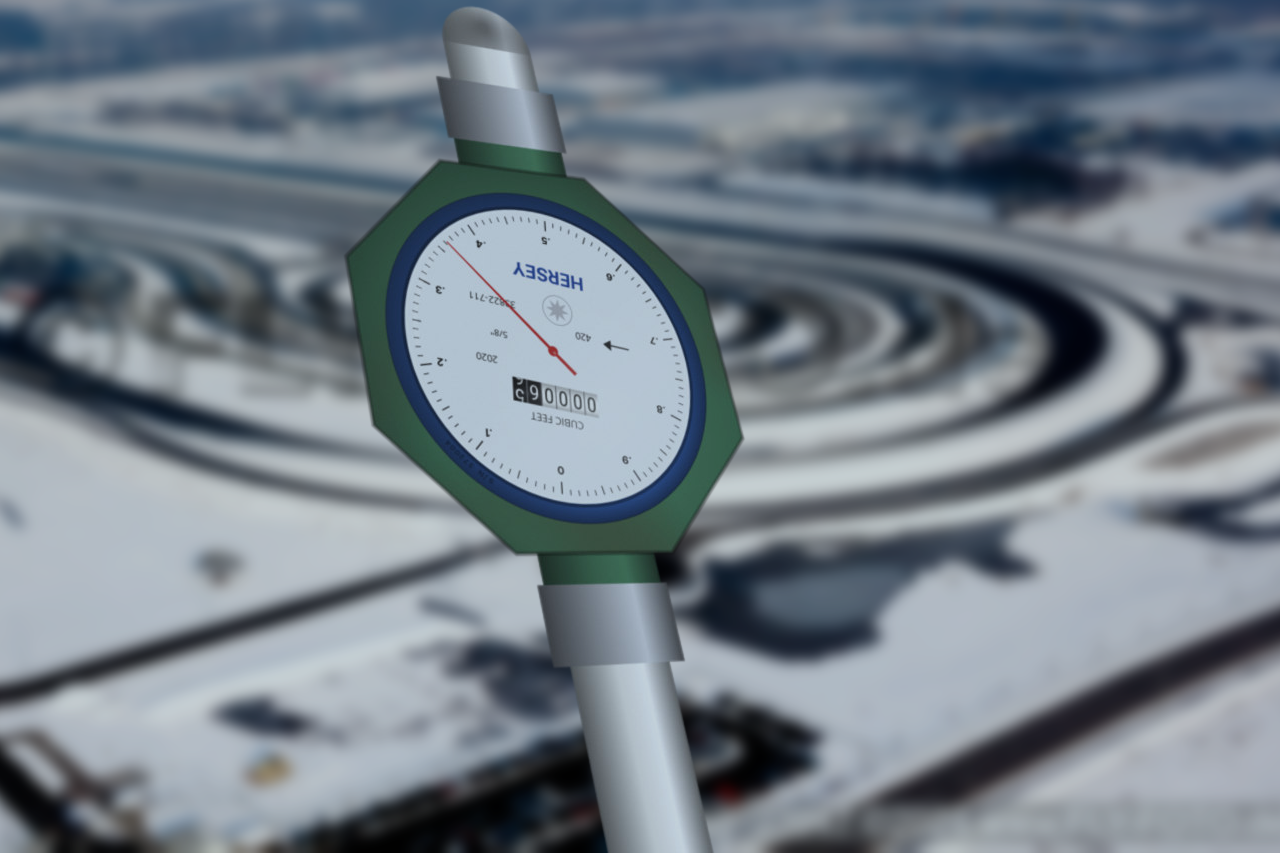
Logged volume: 65.36 ft³
